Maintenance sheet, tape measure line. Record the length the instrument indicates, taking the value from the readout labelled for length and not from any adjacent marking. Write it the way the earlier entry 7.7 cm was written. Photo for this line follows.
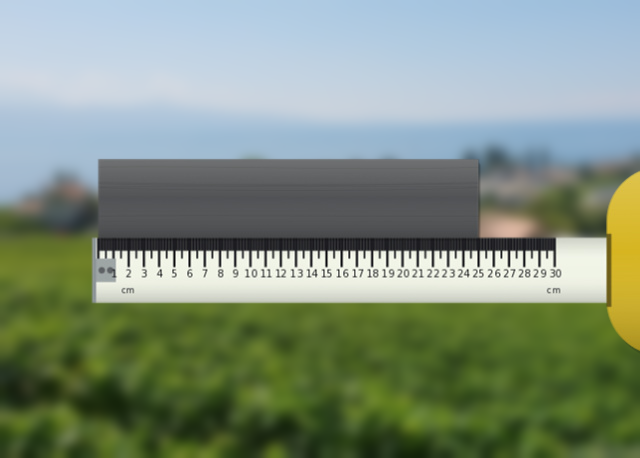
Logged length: 25 cm
